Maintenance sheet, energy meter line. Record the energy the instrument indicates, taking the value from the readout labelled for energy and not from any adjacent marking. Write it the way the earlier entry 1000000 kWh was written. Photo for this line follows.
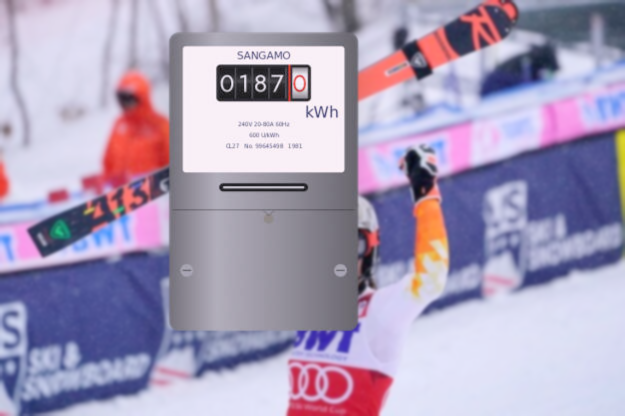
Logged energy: 187.0 kWh
